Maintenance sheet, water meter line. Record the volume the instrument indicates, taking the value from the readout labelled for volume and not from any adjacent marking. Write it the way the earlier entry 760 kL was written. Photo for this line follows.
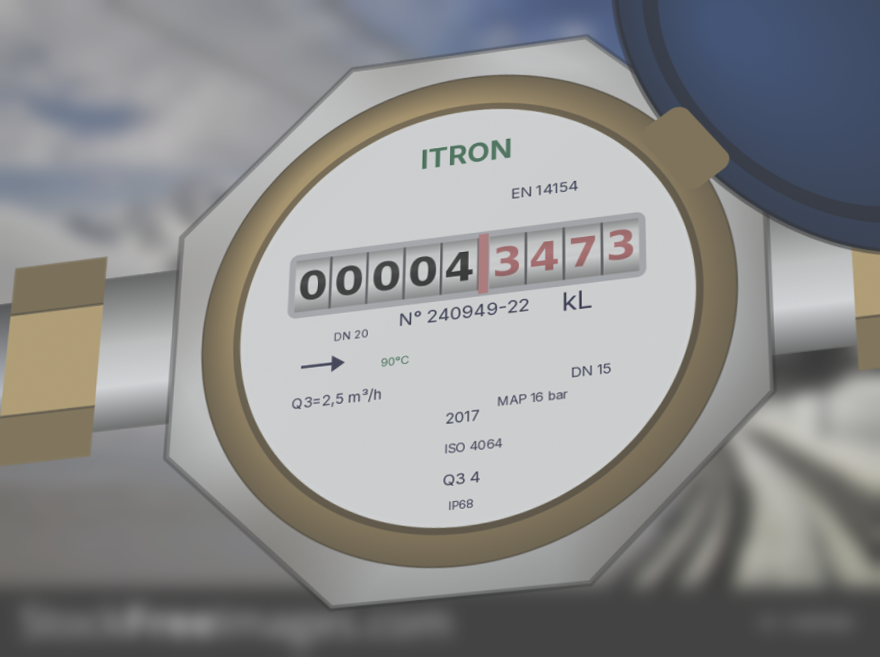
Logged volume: 4.3473 kL
